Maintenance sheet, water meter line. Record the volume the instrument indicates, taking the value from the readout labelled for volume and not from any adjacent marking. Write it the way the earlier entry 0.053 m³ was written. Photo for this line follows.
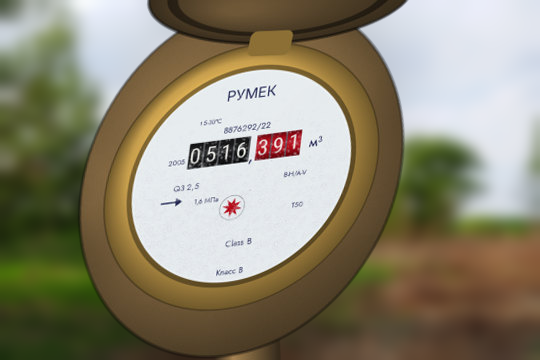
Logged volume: 516.391 m³
